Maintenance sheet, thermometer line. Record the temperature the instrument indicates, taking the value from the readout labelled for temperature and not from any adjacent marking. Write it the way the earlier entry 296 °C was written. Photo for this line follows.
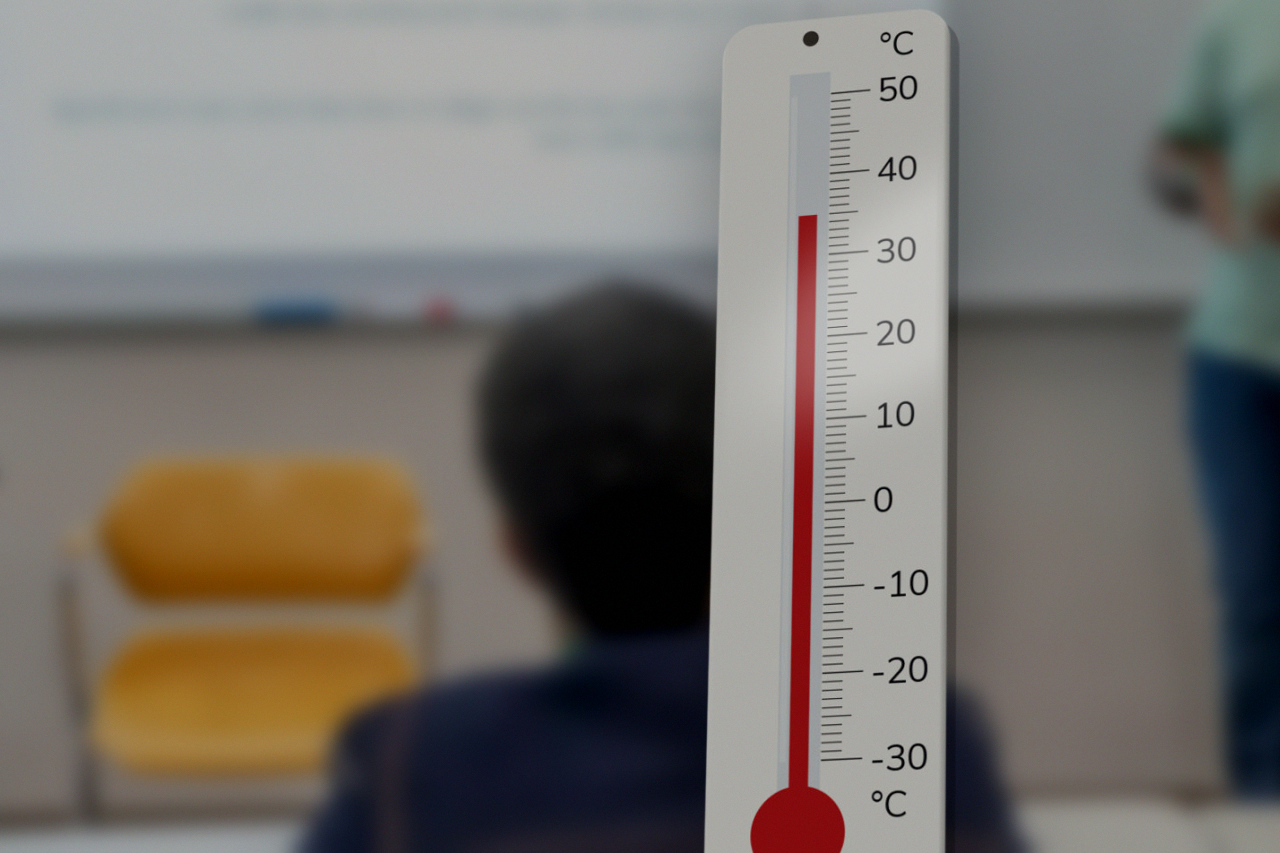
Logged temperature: 35 °C
